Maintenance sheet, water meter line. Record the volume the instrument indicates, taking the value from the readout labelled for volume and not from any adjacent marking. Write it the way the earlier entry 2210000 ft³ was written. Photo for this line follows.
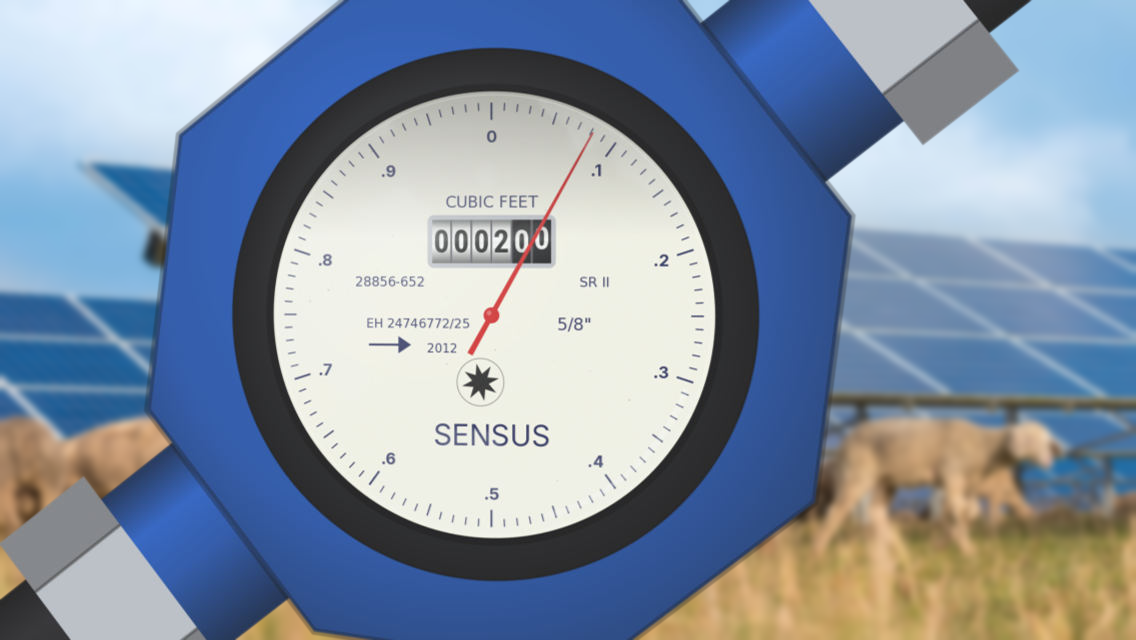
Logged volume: 200.08 ft³
